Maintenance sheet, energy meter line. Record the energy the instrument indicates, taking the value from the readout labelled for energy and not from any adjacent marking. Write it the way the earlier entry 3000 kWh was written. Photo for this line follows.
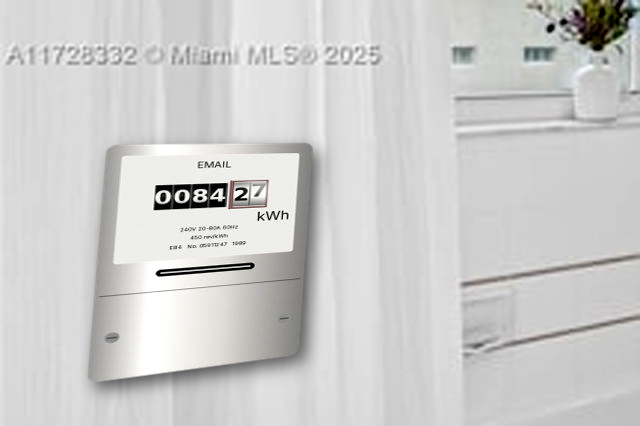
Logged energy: 84.27 kWh
